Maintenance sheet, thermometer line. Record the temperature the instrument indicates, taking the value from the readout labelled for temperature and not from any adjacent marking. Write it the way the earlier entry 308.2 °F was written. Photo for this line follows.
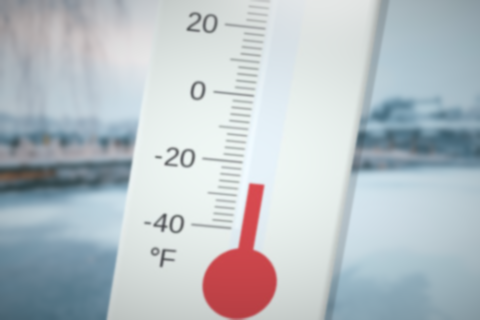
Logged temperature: -26 °F
